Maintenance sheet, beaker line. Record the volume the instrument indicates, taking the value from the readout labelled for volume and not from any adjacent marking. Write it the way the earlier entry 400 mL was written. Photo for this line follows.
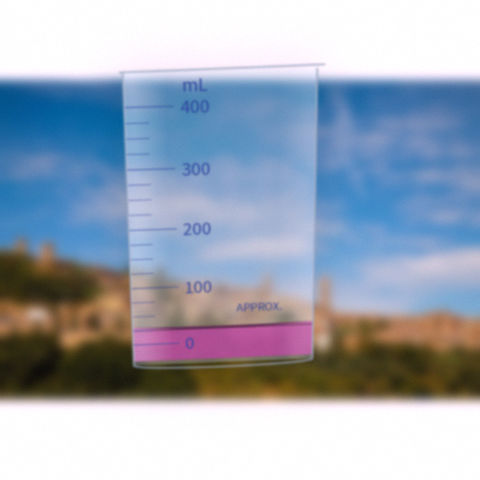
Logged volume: 25 mL
